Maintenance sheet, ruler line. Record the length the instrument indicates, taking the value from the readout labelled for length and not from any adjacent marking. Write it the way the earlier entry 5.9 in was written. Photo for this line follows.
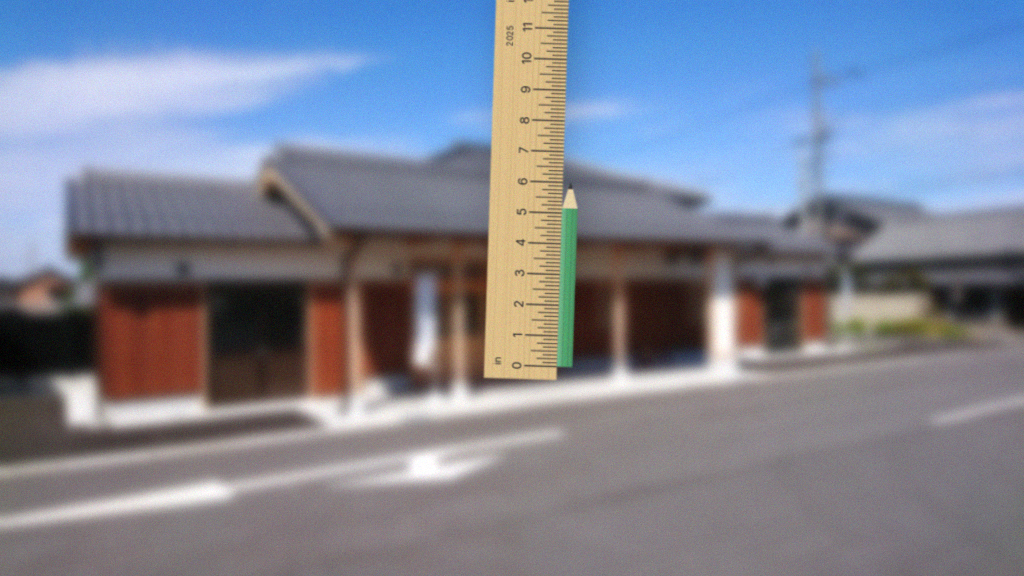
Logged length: 6 in
